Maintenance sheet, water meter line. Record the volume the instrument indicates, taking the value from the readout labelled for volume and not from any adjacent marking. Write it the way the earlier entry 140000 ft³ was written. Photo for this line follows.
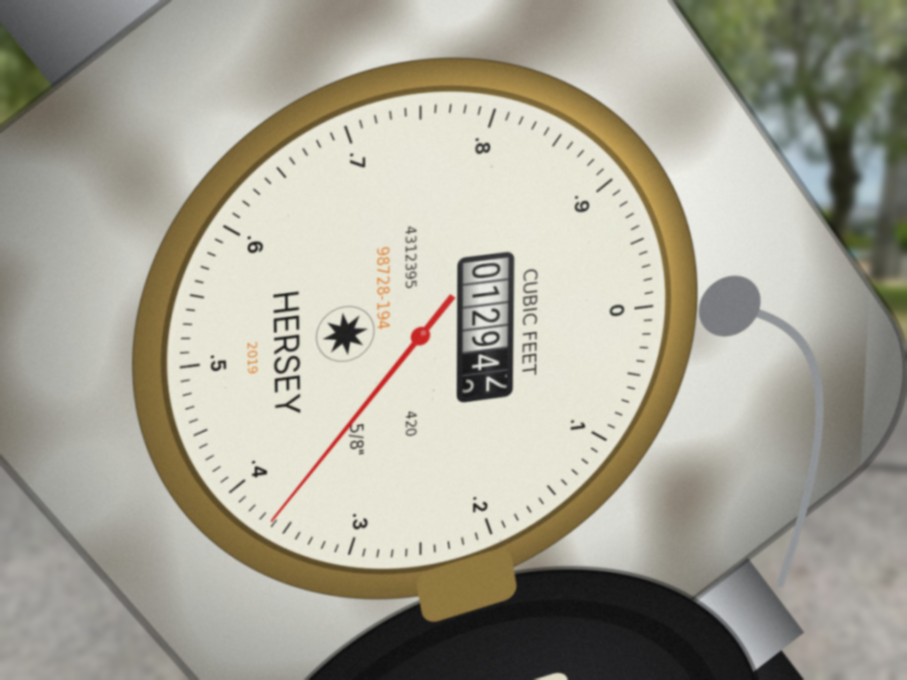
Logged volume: 12942.36 ft³
